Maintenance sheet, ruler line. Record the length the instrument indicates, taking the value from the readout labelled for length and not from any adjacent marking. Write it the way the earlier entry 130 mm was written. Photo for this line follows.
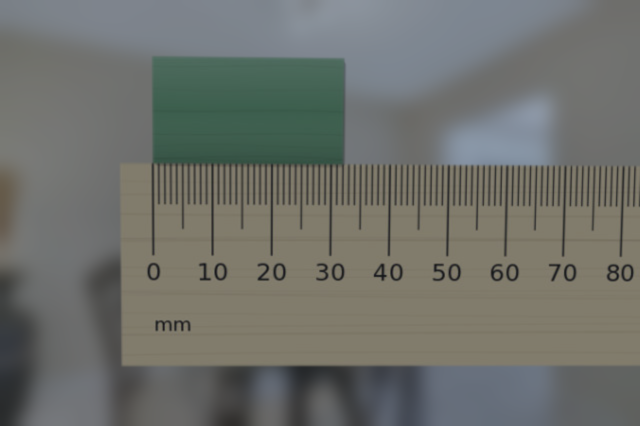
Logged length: 32 mm
